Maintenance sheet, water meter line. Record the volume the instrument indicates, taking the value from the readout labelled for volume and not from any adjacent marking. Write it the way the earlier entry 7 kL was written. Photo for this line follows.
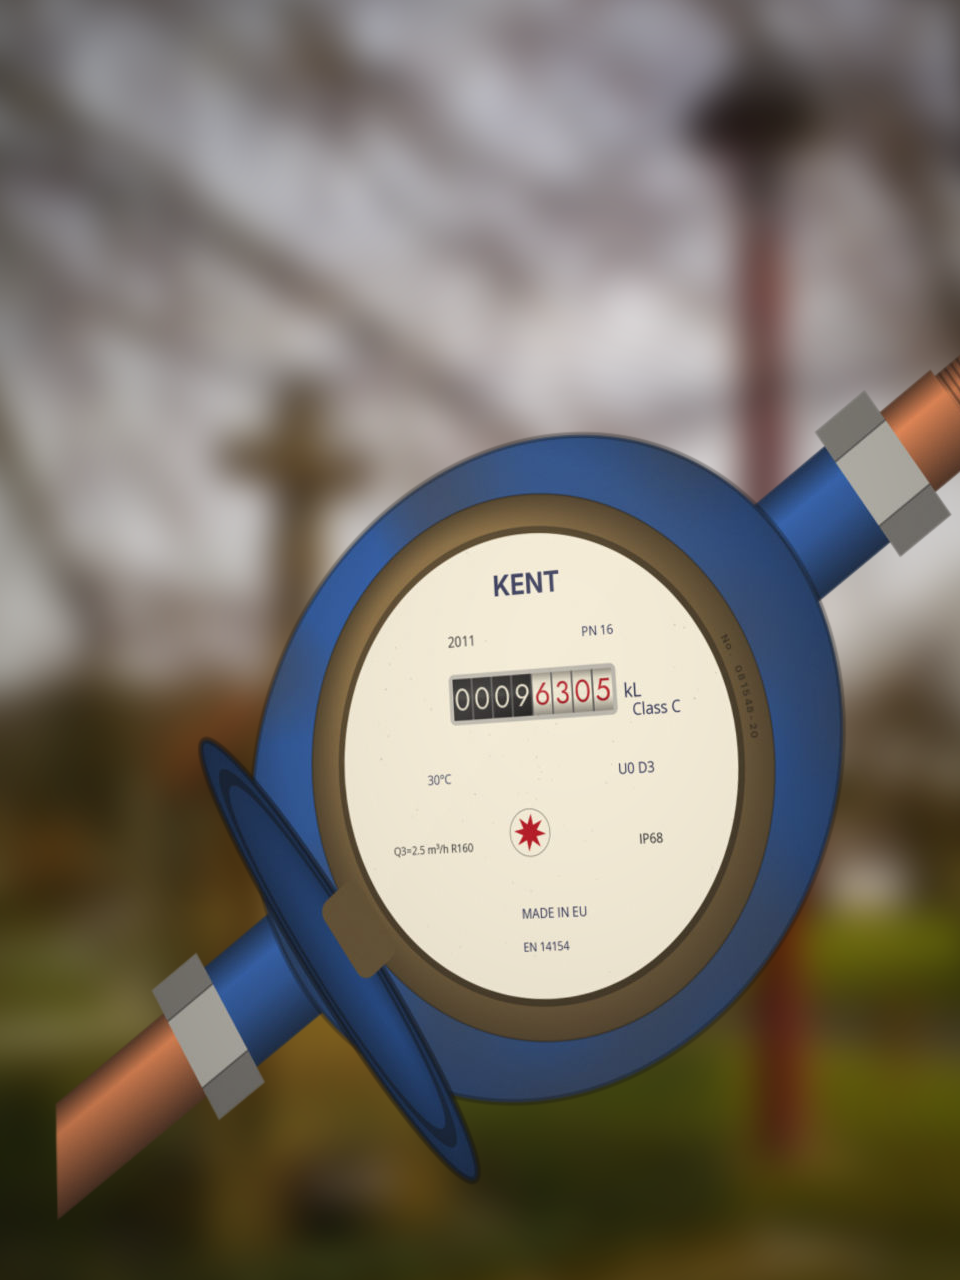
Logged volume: 9.6305 kL
